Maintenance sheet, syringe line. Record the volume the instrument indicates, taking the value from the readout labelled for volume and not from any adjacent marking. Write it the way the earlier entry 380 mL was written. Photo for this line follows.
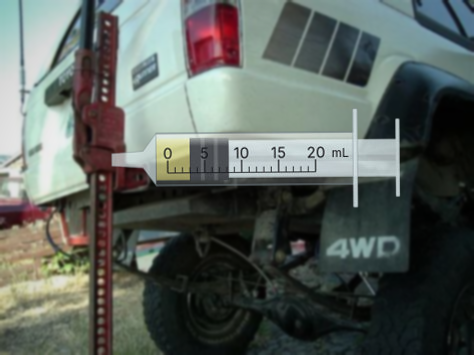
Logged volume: 3 mL
